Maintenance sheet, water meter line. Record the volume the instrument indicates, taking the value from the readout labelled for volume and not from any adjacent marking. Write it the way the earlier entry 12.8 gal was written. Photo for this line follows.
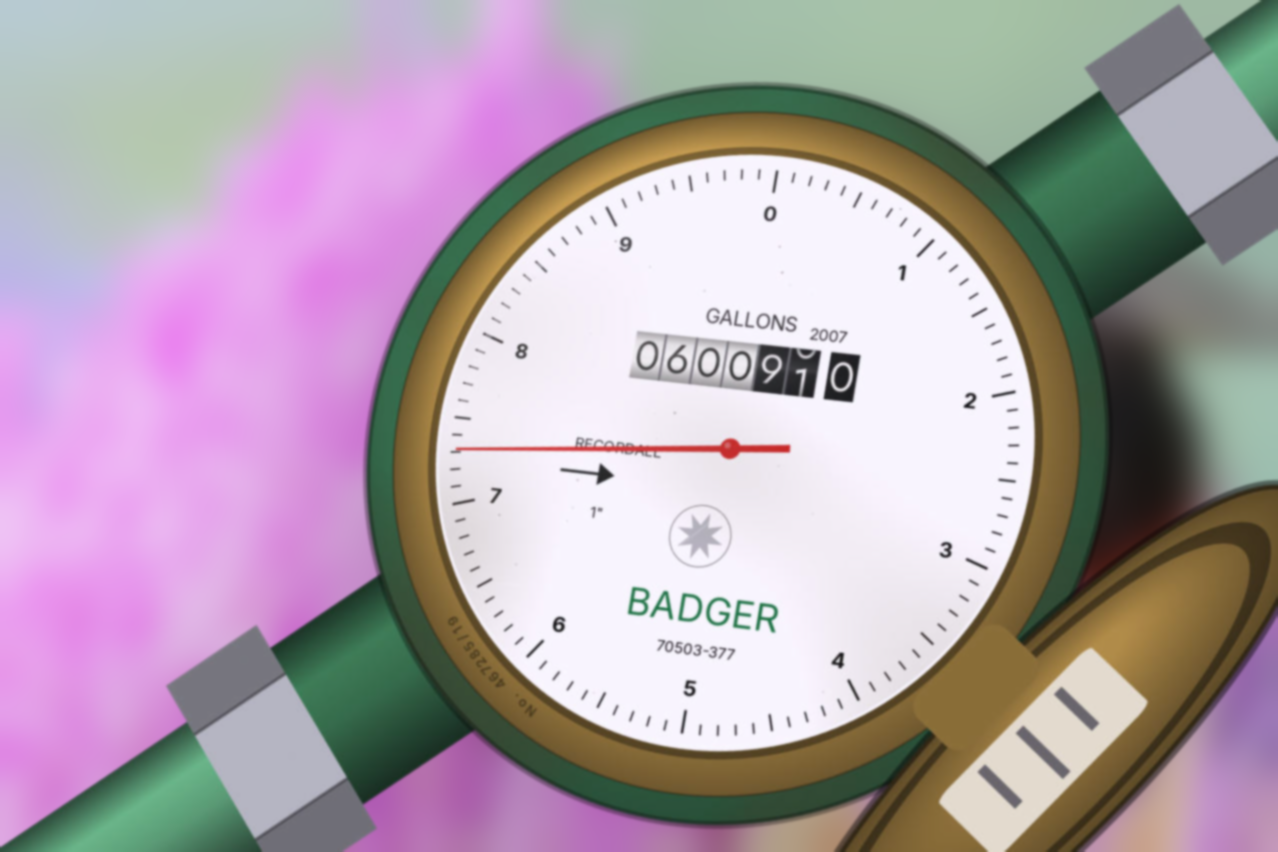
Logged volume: 600907.3 gal
